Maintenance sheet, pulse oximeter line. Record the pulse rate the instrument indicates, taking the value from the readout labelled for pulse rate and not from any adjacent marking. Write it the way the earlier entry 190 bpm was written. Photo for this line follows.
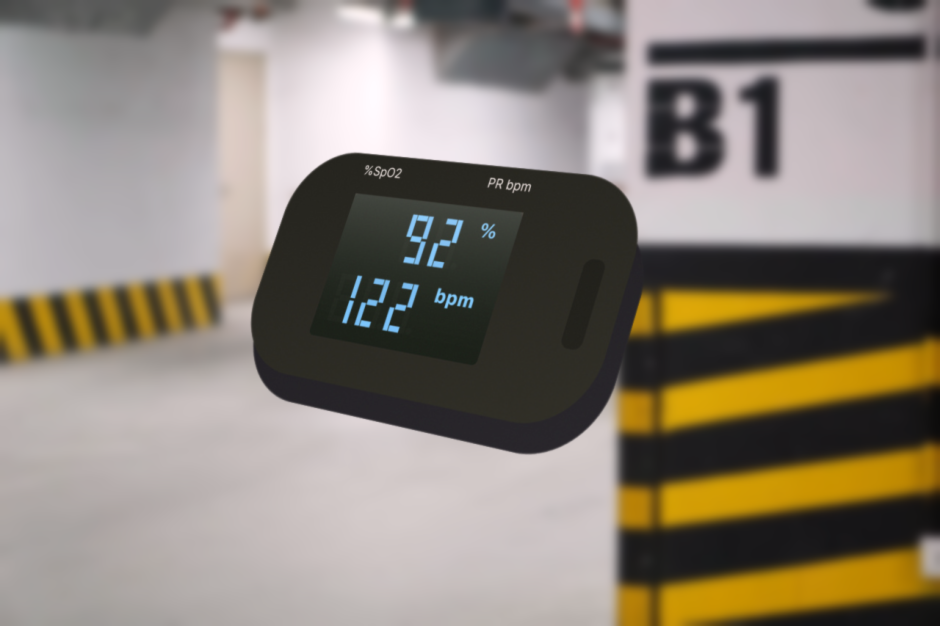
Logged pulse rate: 122 bpm
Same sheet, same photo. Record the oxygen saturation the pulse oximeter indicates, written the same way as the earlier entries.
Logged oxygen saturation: 92 %
